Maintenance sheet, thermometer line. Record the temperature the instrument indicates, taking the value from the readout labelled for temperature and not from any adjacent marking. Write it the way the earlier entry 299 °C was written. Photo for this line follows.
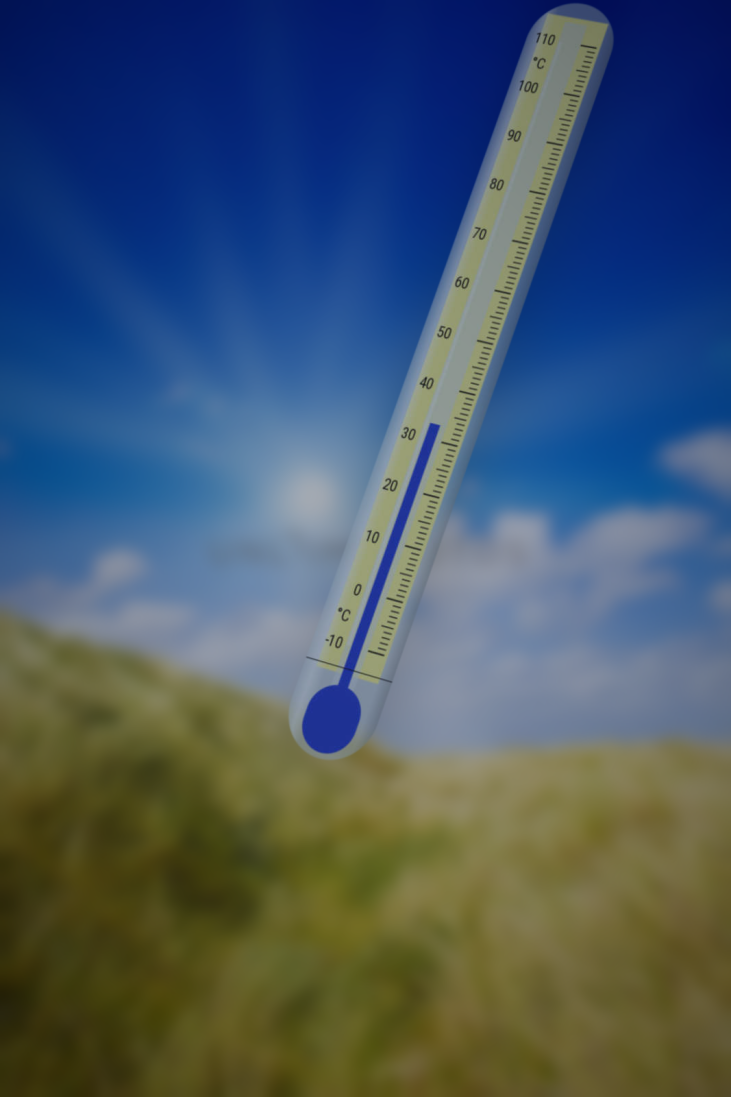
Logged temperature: 33 °C
